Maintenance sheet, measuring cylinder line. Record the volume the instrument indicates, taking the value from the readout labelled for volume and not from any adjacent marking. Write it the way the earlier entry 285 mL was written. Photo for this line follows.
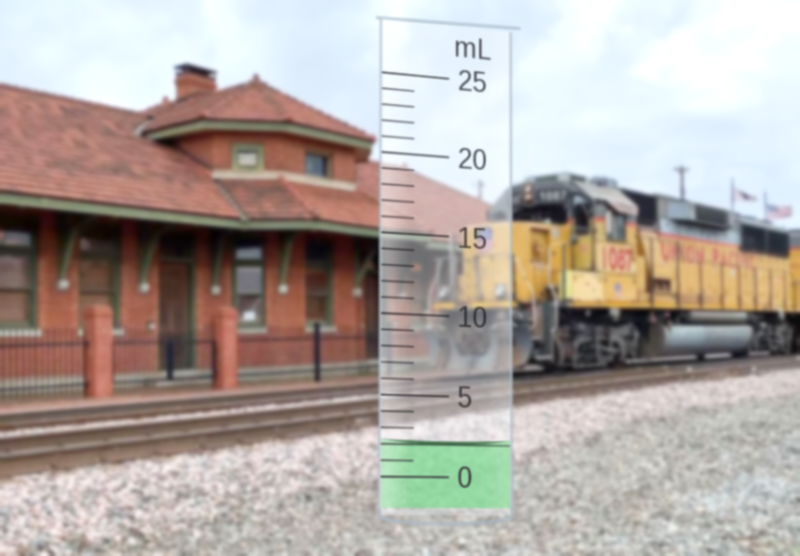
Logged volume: 2 mL
